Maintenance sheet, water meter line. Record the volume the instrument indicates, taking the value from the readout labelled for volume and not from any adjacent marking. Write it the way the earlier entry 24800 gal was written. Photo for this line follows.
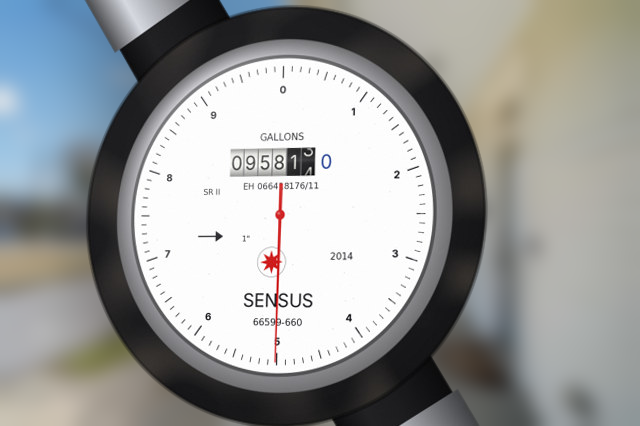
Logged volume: 958135.0 gal
